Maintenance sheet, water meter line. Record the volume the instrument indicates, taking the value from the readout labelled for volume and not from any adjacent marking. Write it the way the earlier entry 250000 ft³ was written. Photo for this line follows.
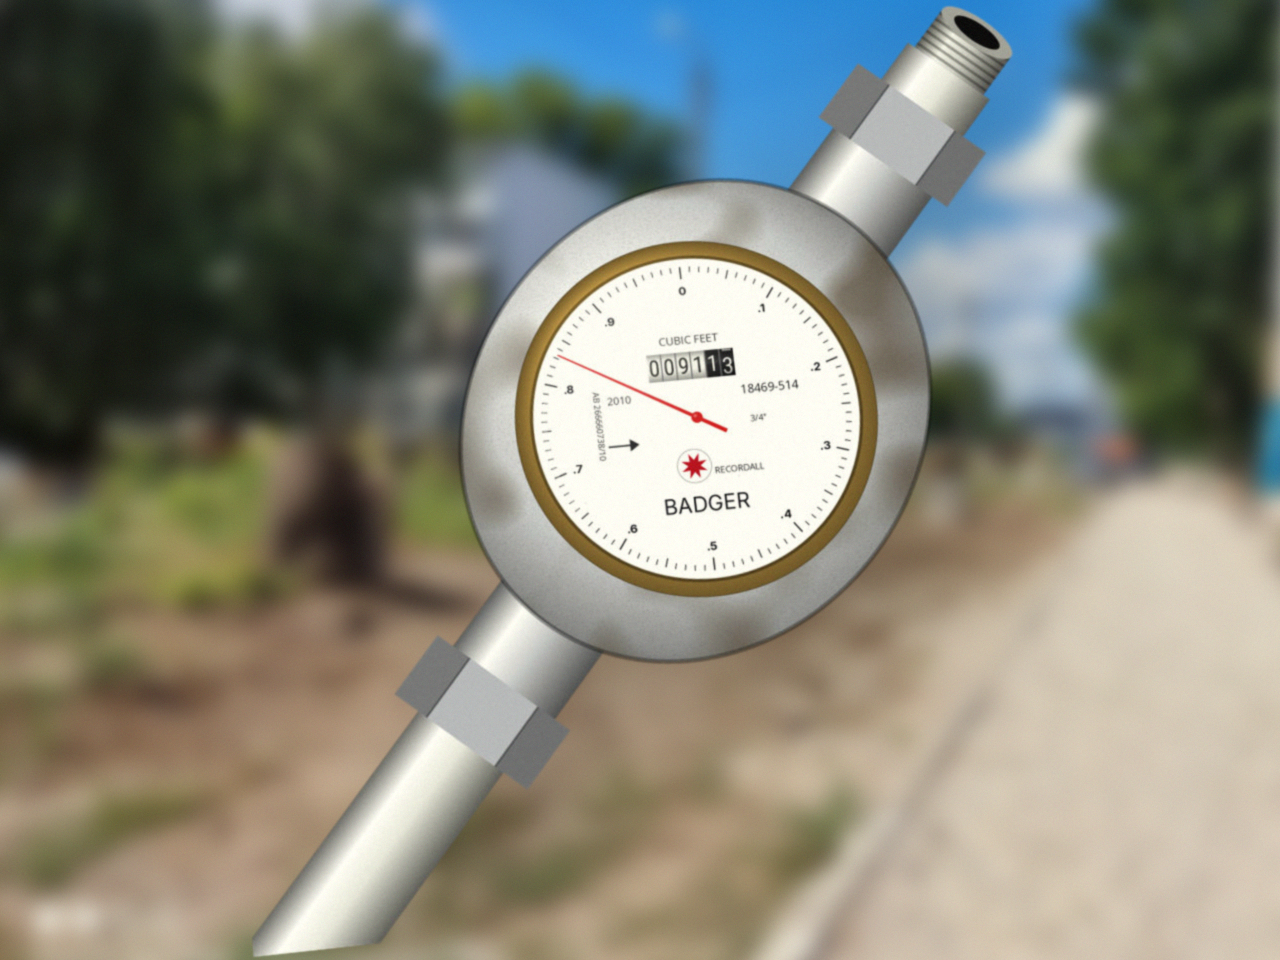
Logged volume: 9112.83 ft³
